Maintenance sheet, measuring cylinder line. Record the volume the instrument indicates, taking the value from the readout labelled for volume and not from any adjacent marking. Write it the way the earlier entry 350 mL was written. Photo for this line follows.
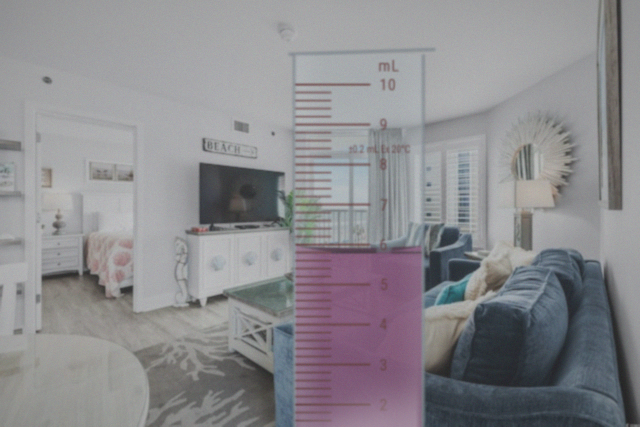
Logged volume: 5.8 mL
